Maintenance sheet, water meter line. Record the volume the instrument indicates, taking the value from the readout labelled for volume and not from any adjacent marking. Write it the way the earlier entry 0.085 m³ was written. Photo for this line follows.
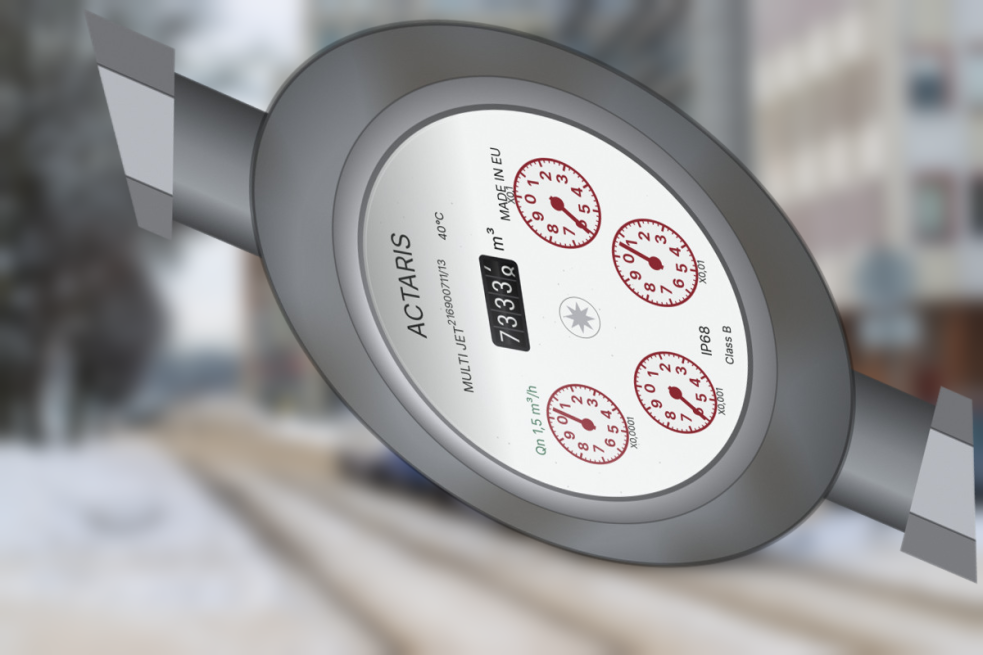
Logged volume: 73337.6060 m³
